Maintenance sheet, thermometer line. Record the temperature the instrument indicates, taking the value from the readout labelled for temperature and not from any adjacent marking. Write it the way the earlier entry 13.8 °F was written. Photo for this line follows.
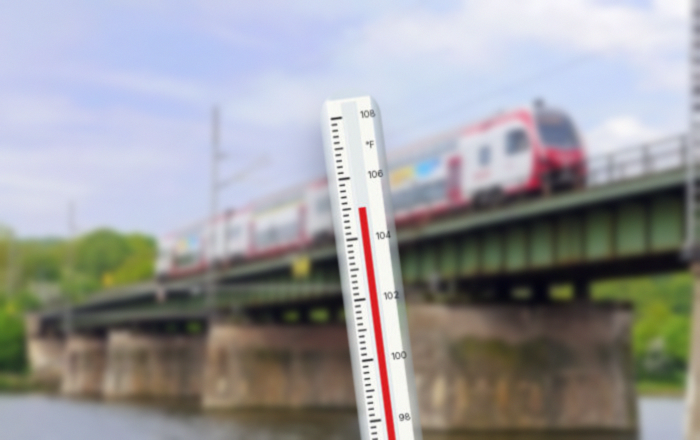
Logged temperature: 105 °F
